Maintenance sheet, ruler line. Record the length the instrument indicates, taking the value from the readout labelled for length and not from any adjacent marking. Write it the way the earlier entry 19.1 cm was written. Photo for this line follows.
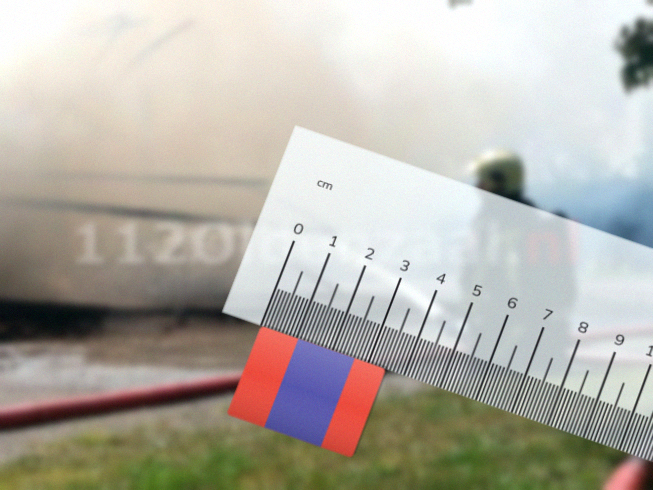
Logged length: 3.5 cm
